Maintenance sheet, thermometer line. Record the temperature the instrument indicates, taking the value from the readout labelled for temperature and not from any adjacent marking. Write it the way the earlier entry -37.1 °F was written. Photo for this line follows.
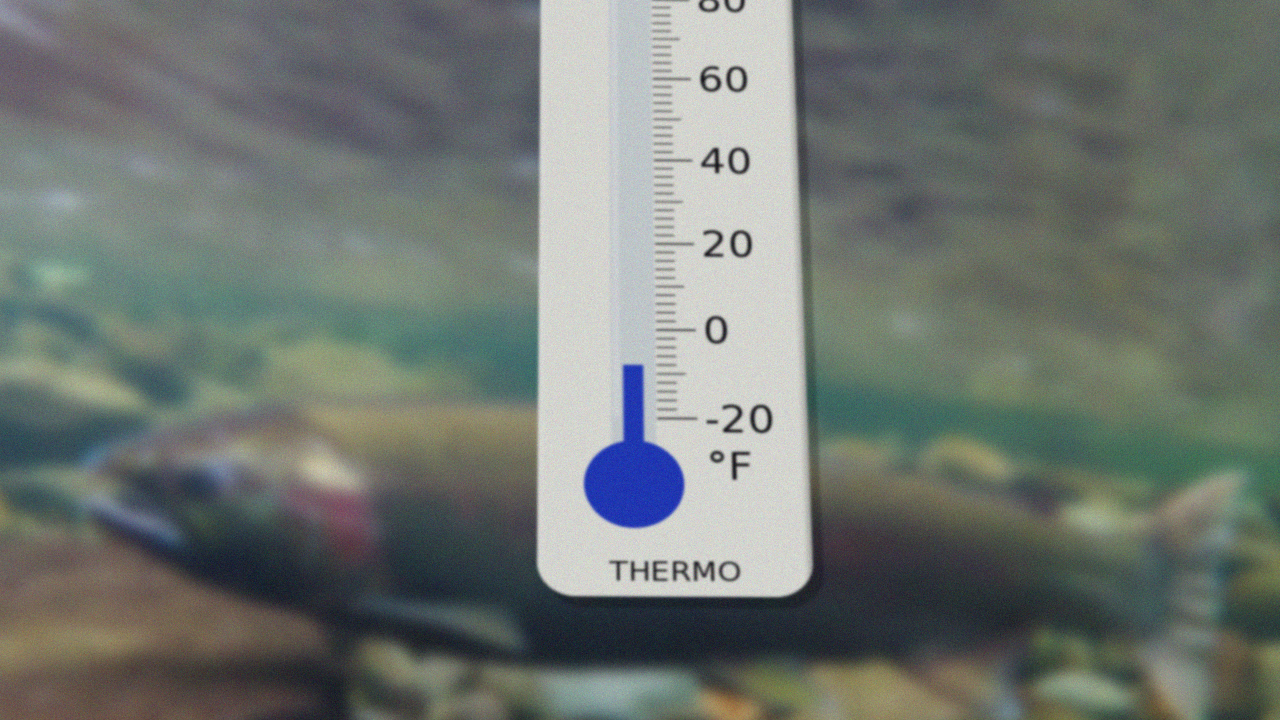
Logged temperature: -8 °F
